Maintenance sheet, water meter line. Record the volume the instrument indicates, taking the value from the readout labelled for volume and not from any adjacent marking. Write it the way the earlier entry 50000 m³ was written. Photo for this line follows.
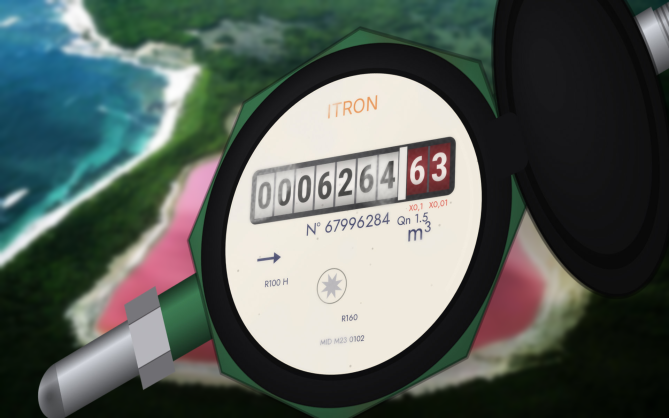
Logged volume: 6264.63 m³
